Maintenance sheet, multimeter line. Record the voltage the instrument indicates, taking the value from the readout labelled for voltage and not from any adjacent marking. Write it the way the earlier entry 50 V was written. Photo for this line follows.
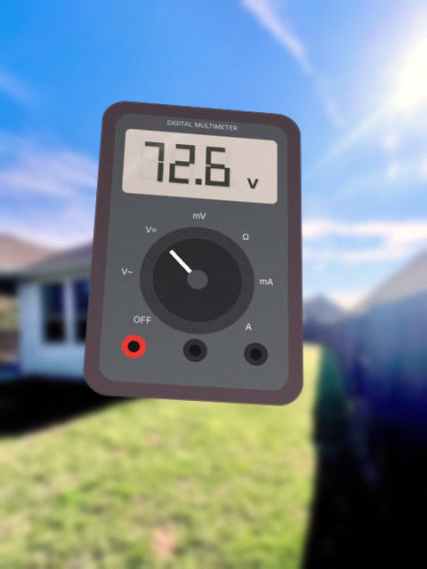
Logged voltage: 72.6 V
